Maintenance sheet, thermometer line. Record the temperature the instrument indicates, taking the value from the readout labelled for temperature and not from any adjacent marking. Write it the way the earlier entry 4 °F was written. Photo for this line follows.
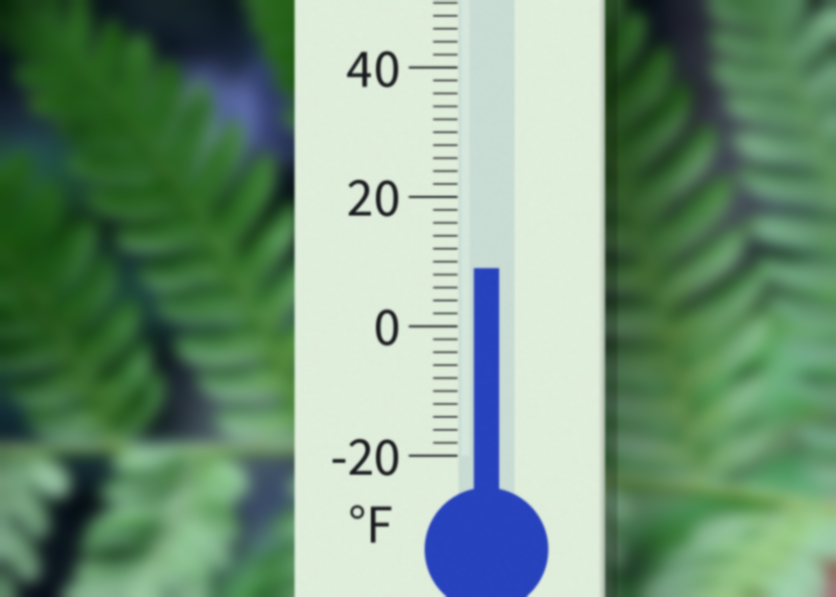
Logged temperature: 9 °F
